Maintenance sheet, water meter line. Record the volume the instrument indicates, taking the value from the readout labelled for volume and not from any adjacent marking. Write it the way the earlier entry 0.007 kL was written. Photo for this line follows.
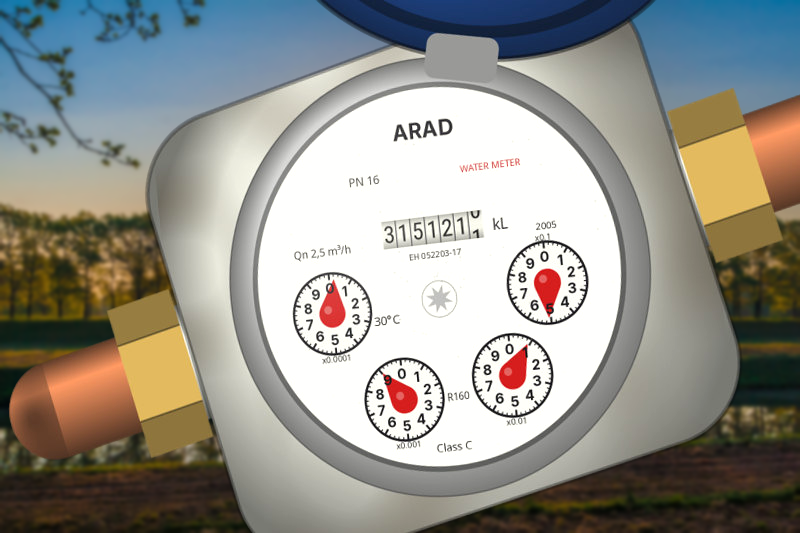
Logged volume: 3151210.5090 kL
